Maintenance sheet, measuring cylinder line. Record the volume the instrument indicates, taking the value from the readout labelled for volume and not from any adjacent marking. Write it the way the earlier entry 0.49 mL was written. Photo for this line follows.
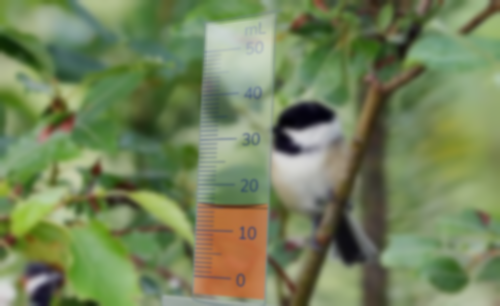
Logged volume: 15 mL
